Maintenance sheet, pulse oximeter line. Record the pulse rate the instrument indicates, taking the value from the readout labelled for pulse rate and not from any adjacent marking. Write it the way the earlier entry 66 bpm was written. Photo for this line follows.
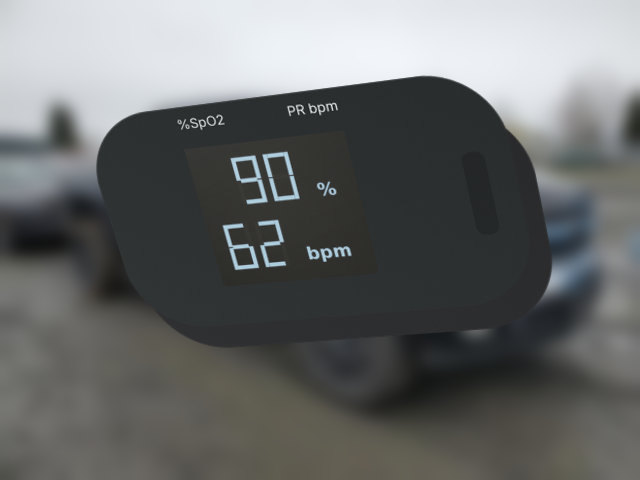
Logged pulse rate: 62 bpm
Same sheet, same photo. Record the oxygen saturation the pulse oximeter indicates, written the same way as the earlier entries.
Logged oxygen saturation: 90 %
